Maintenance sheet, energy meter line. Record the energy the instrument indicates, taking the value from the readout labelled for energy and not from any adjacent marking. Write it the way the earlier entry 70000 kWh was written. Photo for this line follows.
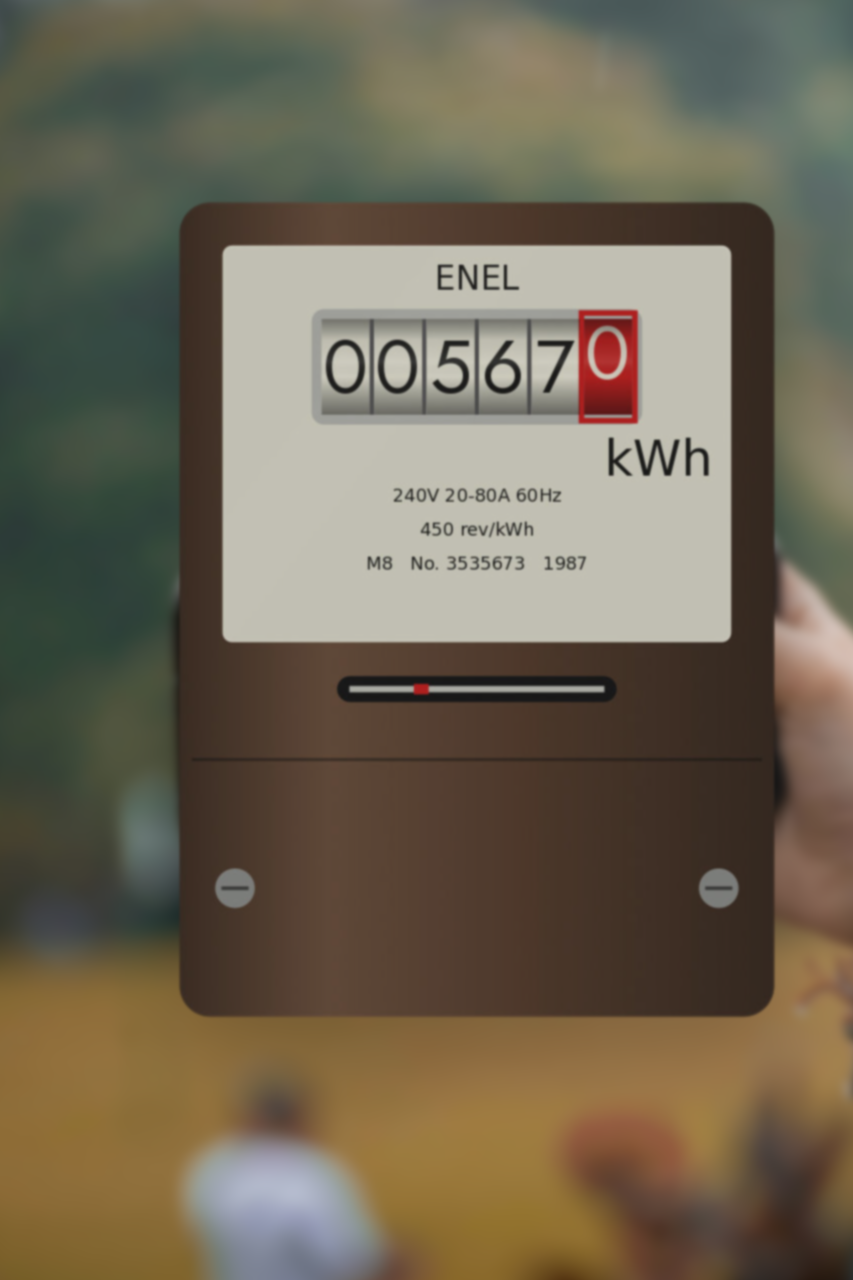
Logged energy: 567.0 kWh
